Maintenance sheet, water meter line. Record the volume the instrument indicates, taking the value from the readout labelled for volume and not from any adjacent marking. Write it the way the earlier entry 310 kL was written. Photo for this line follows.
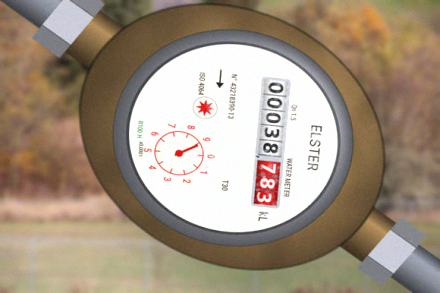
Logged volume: 38.7829 kL
